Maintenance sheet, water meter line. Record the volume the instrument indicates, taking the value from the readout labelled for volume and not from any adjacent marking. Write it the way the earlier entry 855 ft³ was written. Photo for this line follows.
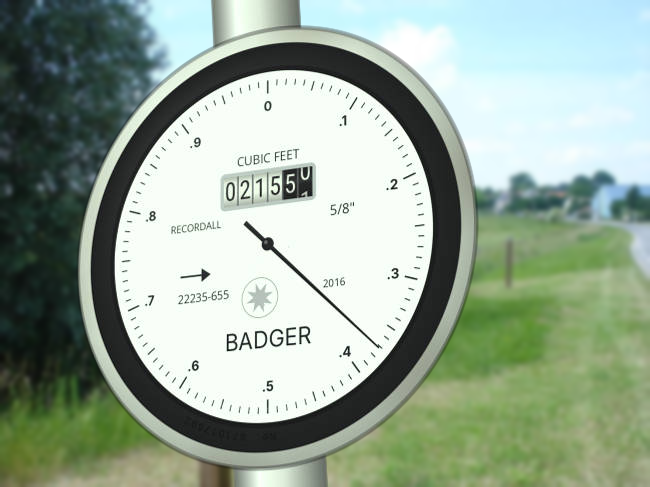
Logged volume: 21550.37 ft³
